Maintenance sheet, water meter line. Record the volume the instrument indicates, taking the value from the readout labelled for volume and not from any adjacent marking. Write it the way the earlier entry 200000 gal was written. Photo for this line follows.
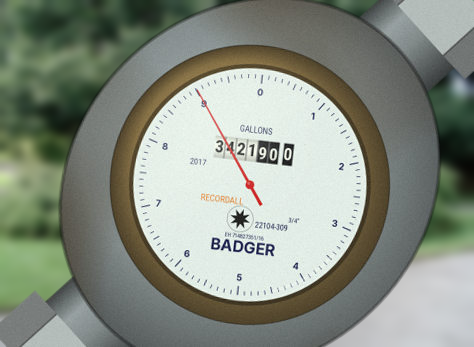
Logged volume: 3421899.0 gal
